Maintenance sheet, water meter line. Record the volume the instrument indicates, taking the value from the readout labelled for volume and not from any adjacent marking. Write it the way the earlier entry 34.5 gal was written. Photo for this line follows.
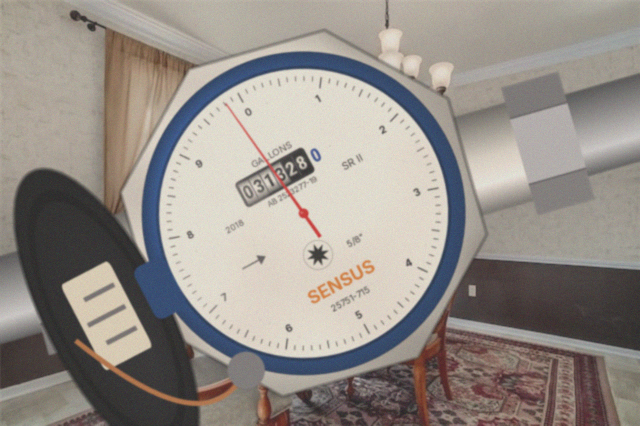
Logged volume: 313279.8 gal
